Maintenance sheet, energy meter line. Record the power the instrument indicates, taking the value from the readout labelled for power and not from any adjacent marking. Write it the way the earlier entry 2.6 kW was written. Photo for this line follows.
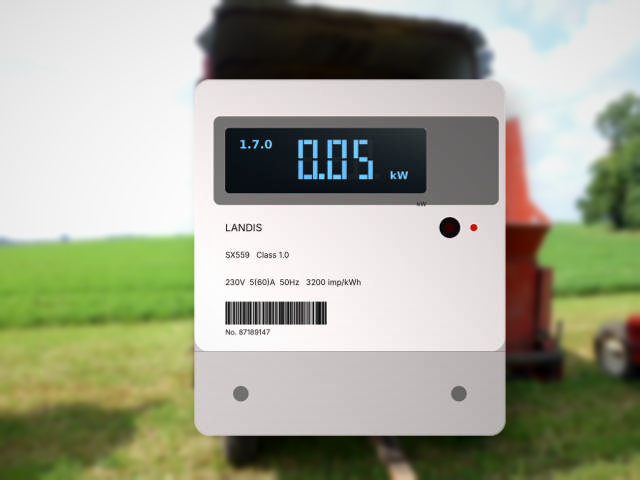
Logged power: 0.05 kW
